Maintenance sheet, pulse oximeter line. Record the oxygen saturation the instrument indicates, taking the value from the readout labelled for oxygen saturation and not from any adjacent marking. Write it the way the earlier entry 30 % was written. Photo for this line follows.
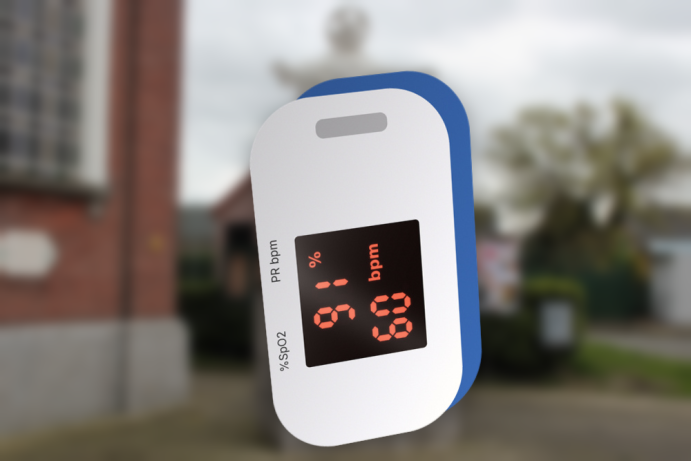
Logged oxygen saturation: 91 %
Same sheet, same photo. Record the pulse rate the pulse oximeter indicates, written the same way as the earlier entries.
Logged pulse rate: 60 bpm
